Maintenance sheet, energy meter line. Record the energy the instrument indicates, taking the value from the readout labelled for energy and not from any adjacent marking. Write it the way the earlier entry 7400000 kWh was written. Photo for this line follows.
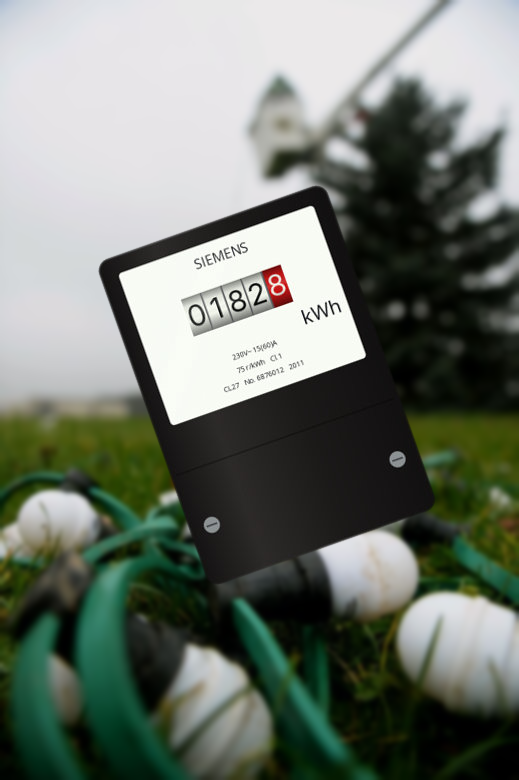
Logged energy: 182.8 kWh
